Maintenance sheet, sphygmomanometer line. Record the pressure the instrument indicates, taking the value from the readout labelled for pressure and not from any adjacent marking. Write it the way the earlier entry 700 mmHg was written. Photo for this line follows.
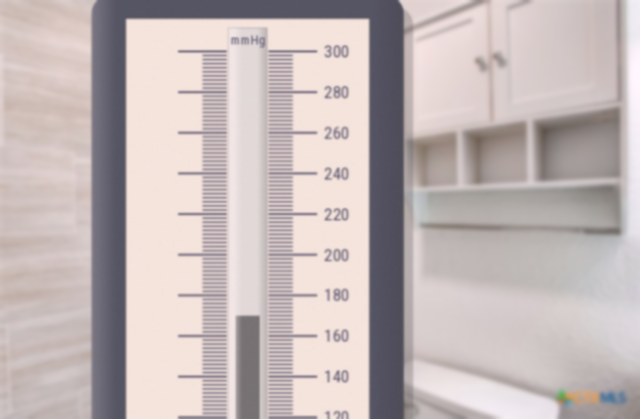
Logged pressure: 170 mmHg
